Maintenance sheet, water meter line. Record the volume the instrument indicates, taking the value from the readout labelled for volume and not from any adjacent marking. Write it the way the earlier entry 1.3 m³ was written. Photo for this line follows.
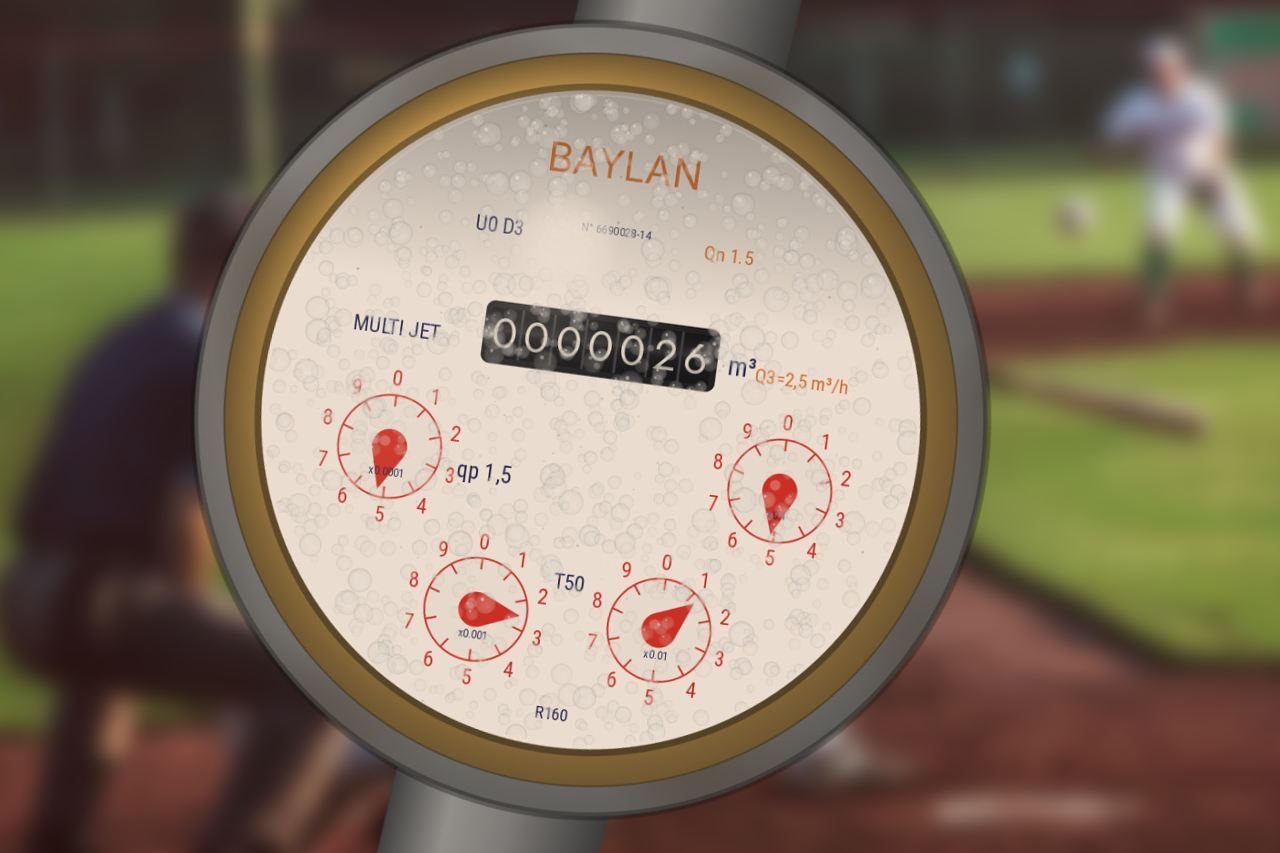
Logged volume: 26.5125 m³
